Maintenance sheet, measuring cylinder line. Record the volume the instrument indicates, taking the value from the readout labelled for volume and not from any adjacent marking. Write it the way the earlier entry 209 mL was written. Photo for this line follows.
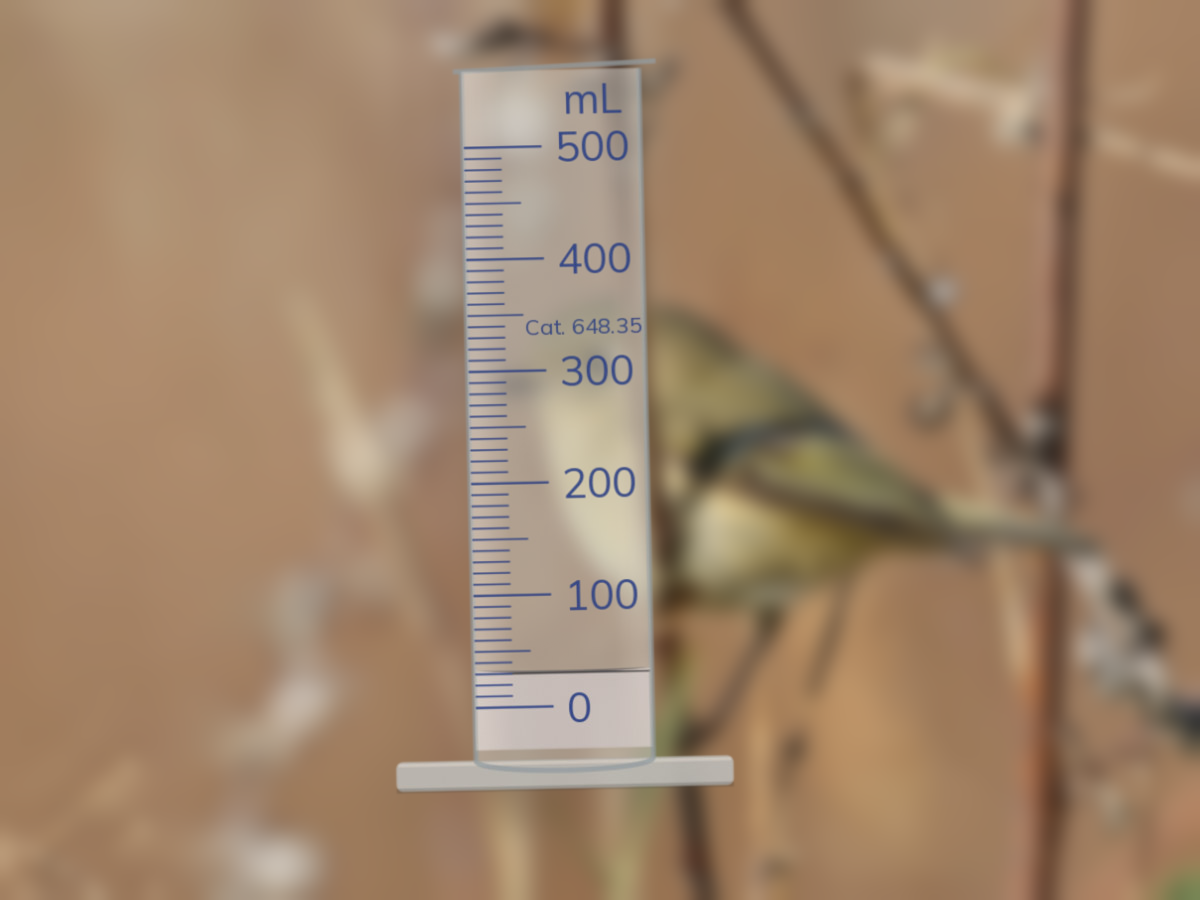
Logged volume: 30 mL
